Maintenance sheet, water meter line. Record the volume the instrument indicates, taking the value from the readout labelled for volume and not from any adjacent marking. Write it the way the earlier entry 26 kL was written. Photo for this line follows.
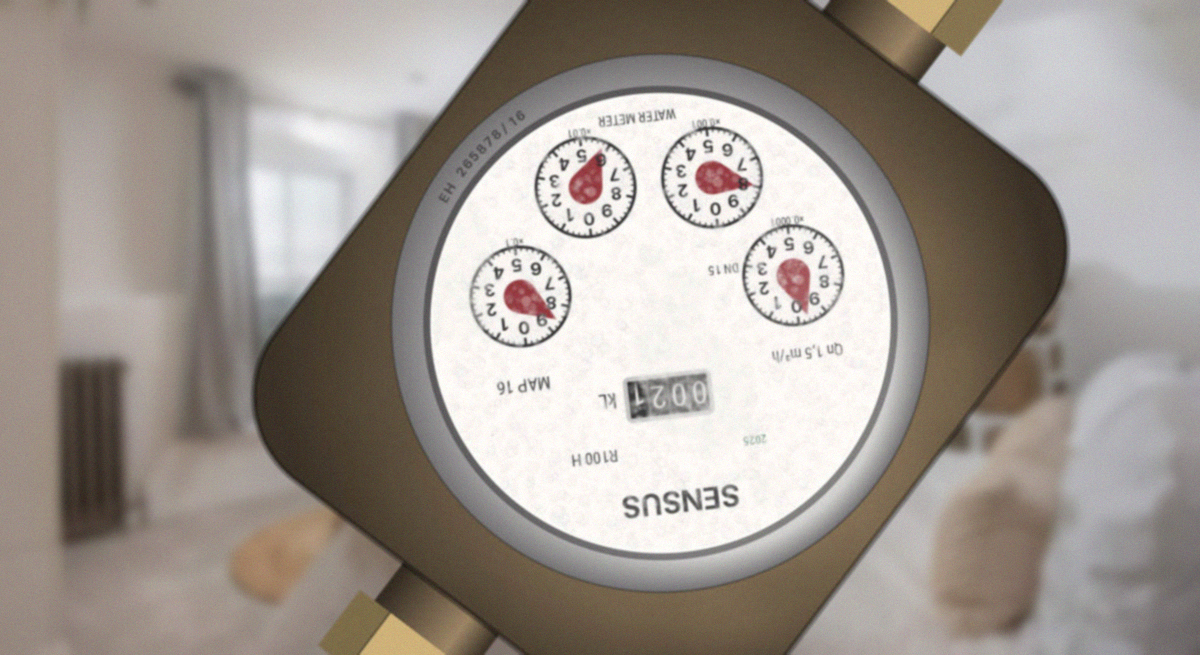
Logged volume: 20.8579 kL
